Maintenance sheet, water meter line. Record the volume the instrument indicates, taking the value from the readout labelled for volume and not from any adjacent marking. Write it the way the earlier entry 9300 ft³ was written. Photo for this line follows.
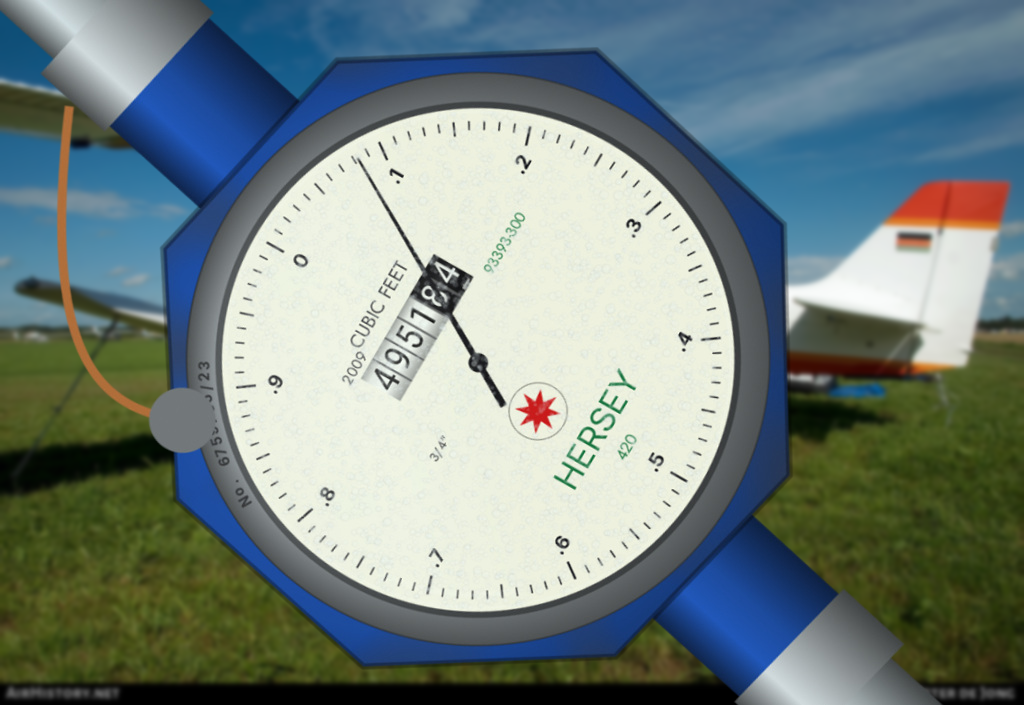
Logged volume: 495184.08 ft³
